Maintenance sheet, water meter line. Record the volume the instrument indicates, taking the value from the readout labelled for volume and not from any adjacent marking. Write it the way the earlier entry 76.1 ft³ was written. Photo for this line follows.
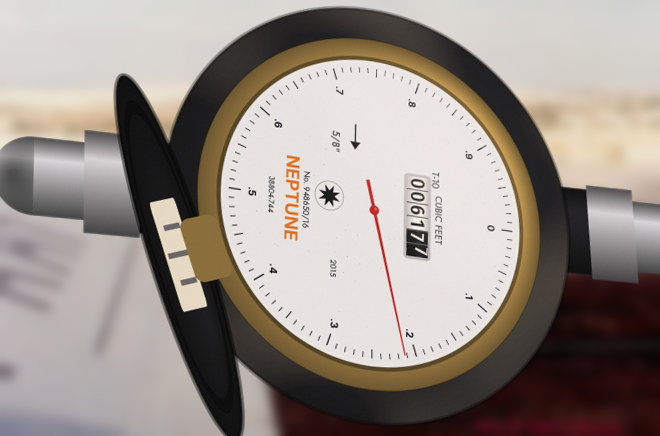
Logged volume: 6177.21 ft³
